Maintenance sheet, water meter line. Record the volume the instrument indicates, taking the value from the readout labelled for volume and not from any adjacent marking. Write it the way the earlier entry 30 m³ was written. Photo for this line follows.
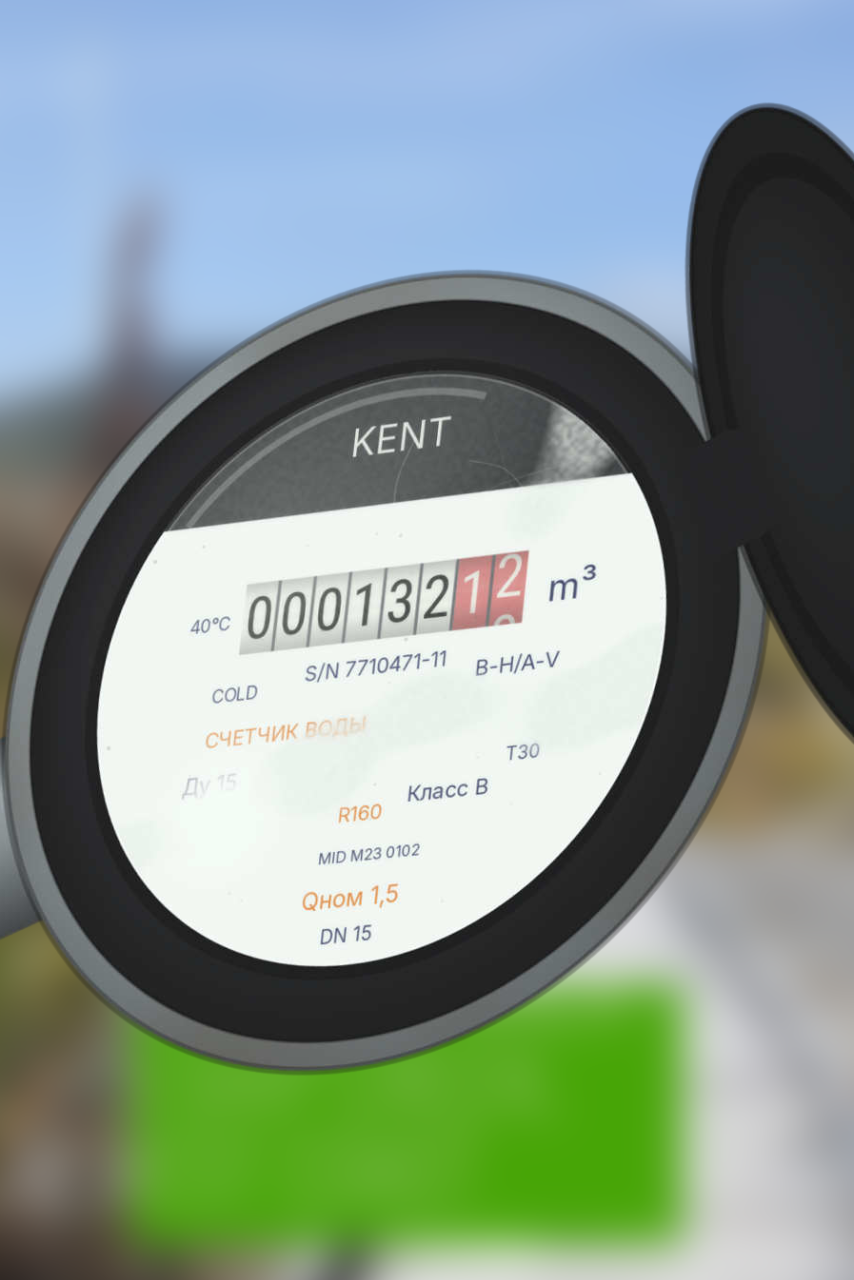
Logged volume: 132.12 m³
